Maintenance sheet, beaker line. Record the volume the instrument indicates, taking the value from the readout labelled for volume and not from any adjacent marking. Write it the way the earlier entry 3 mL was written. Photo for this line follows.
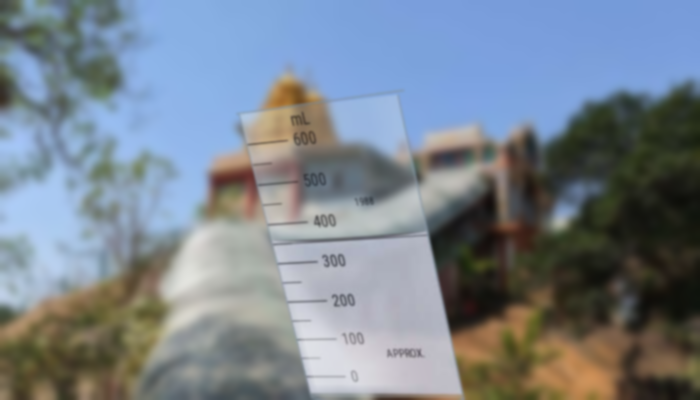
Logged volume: 350 mL
